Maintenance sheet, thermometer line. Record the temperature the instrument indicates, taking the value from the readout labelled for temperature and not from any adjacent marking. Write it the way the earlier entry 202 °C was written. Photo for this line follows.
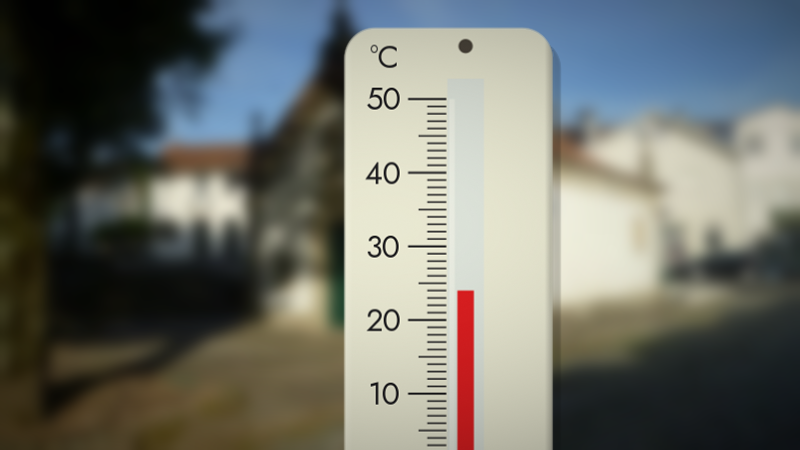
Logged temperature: 24 °C
